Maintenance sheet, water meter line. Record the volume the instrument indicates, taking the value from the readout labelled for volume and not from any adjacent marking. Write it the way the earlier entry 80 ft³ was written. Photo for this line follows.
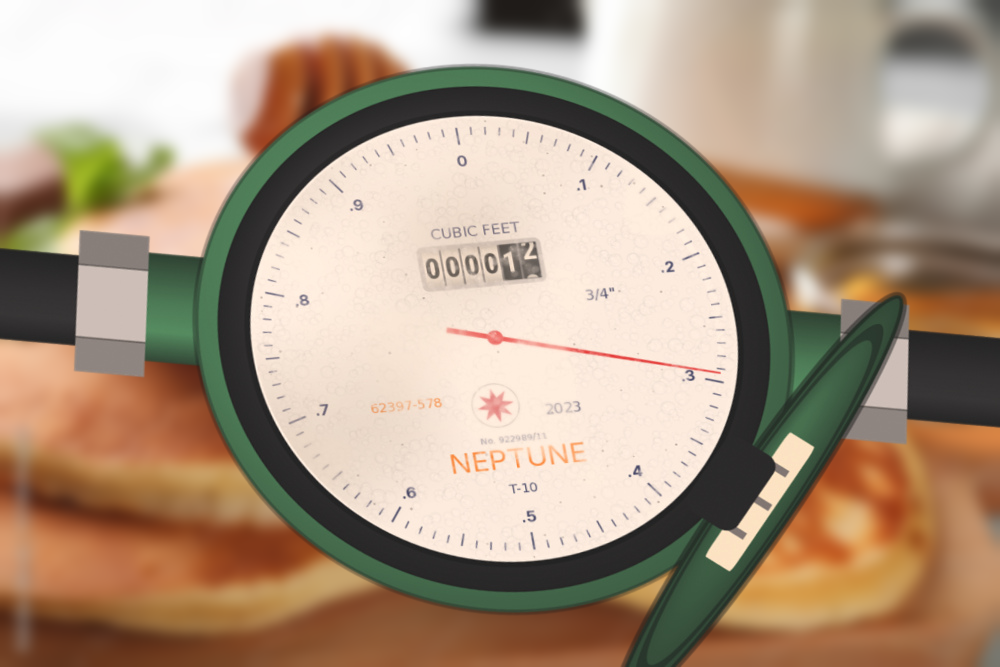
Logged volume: 12.29 ft³
